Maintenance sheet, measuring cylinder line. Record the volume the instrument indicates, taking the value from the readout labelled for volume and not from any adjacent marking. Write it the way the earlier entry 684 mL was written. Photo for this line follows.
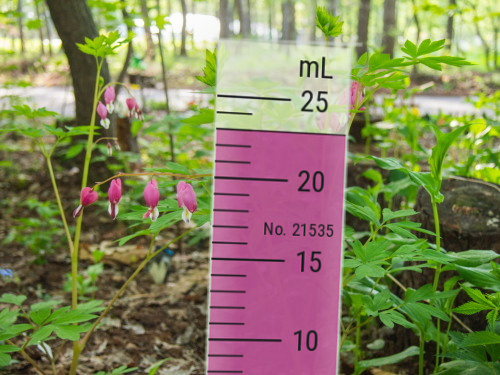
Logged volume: 23 mL
